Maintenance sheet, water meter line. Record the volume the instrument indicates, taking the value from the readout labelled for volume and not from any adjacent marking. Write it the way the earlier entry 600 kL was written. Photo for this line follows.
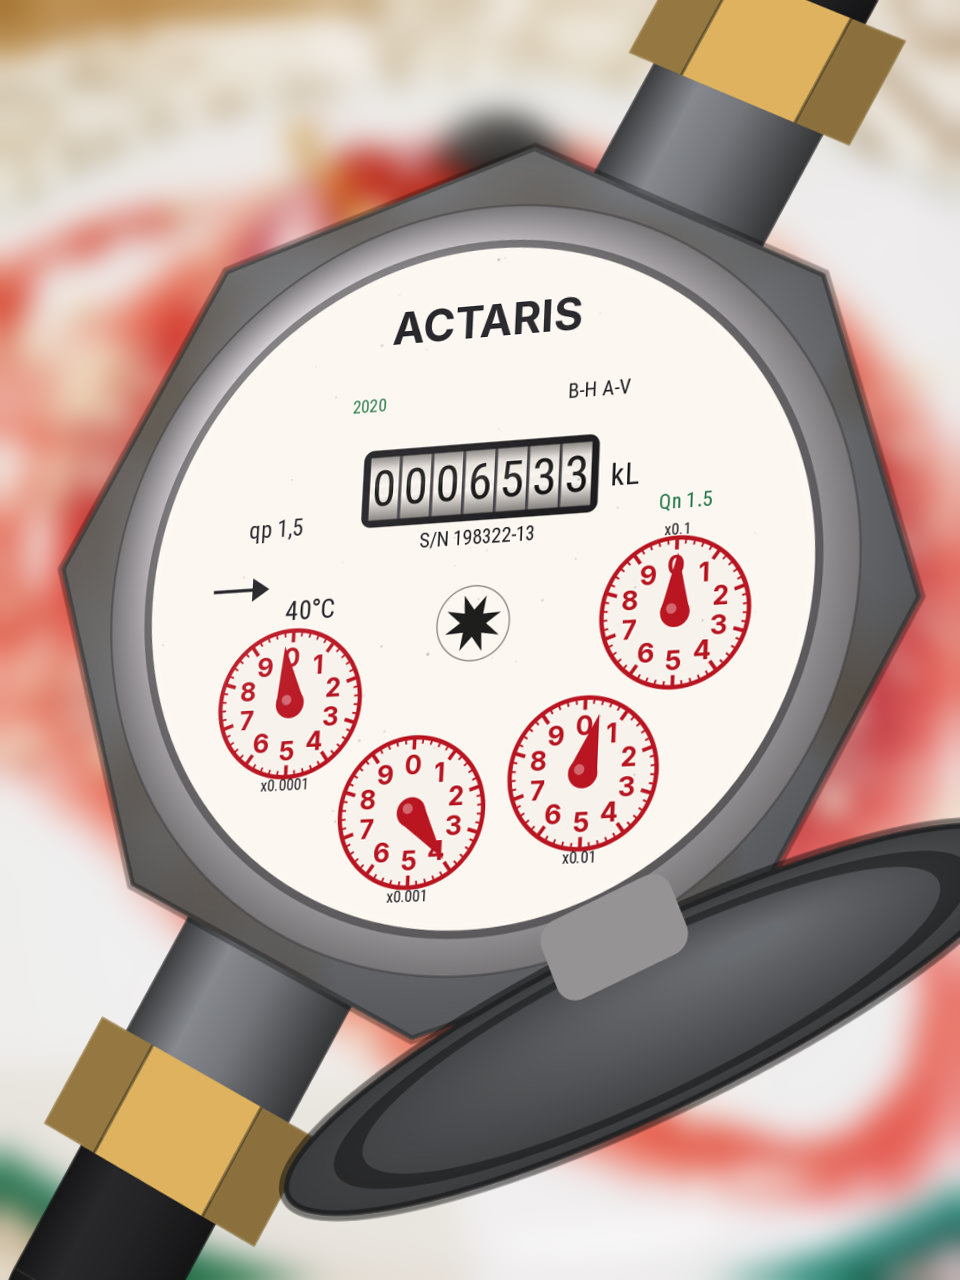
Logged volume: 6533.0039 kL
